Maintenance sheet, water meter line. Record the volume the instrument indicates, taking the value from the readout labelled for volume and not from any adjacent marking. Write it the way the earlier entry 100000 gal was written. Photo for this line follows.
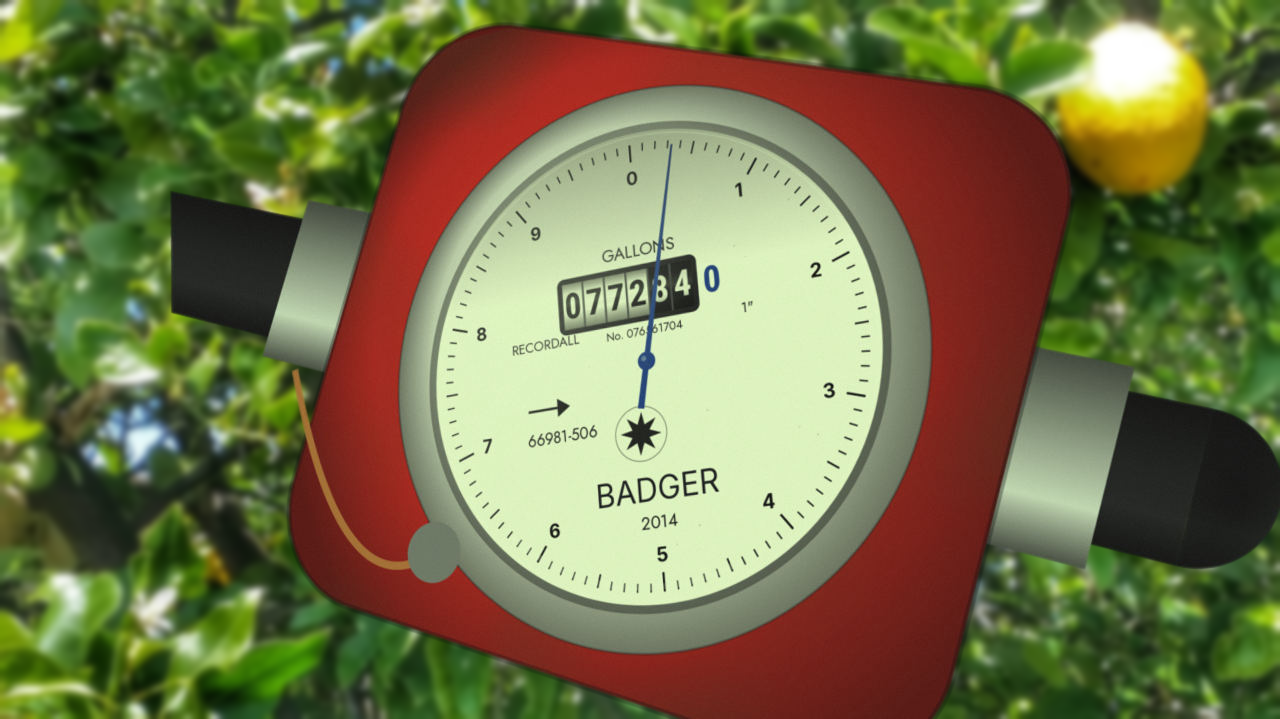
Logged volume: 772840.3 gal
